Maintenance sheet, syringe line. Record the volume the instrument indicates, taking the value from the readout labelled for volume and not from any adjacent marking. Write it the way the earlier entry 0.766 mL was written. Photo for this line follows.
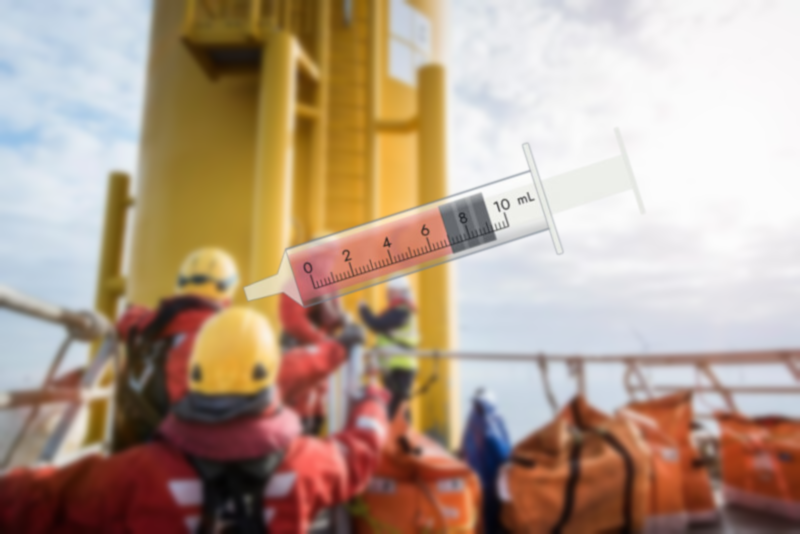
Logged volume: 7 mL
